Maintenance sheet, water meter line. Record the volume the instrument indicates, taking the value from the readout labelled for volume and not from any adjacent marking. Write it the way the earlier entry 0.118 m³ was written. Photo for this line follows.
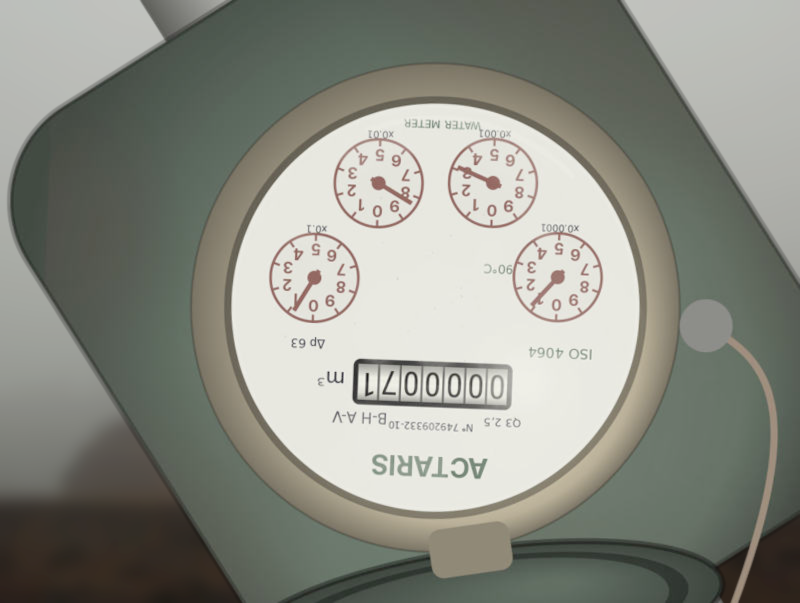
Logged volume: 71.0831 m³
